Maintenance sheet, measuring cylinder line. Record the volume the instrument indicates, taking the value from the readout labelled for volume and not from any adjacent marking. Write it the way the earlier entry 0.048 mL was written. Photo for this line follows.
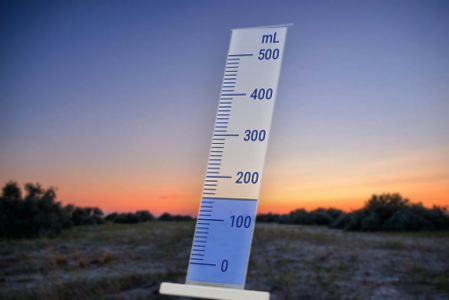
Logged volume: 150 mL
